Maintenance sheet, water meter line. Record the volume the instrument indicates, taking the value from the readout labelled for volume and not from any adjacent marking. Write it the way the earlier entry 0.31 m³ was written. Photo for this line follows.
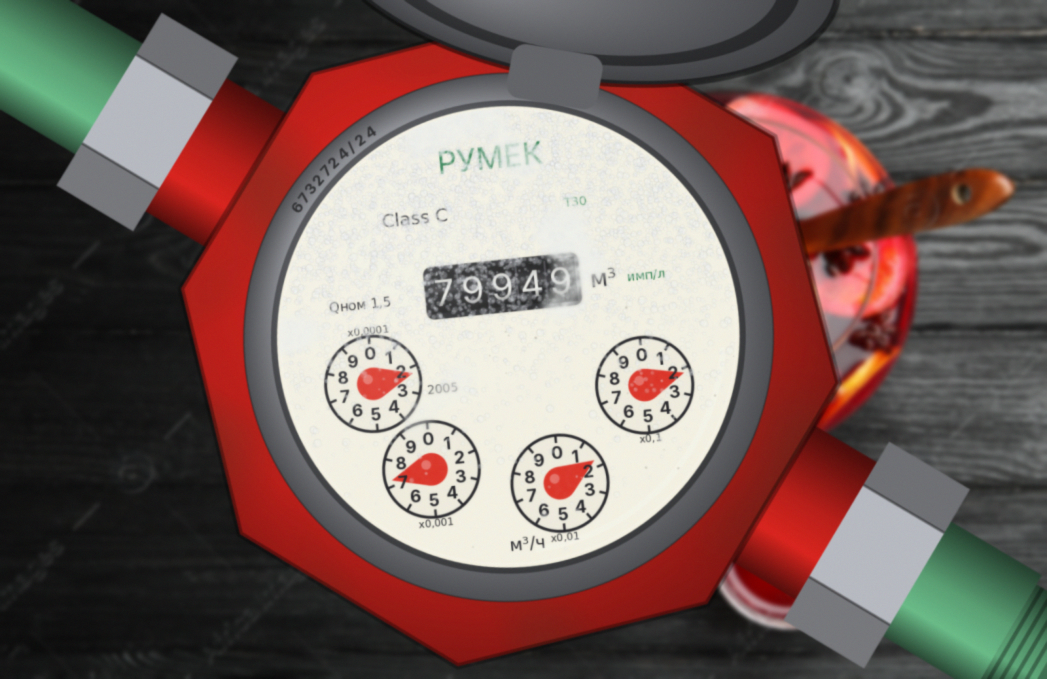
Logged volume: 79949.2172 m³
